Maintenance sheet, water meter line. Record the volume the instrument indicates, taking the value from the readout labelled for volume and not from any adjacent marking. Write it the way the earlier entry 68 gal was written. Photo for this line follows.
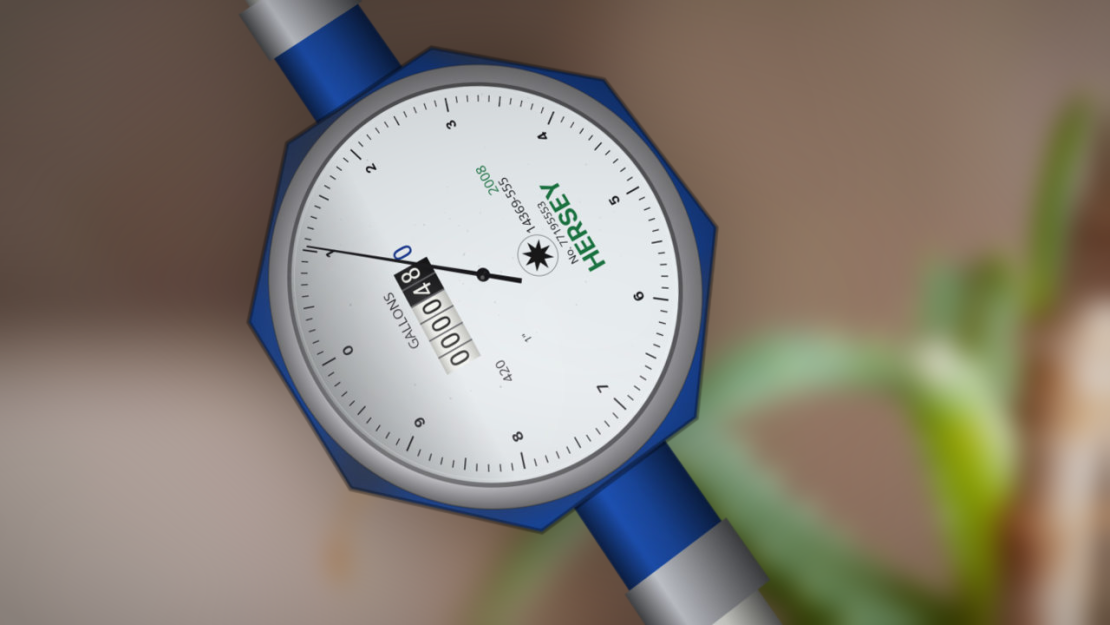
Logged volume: 481.0 gal
